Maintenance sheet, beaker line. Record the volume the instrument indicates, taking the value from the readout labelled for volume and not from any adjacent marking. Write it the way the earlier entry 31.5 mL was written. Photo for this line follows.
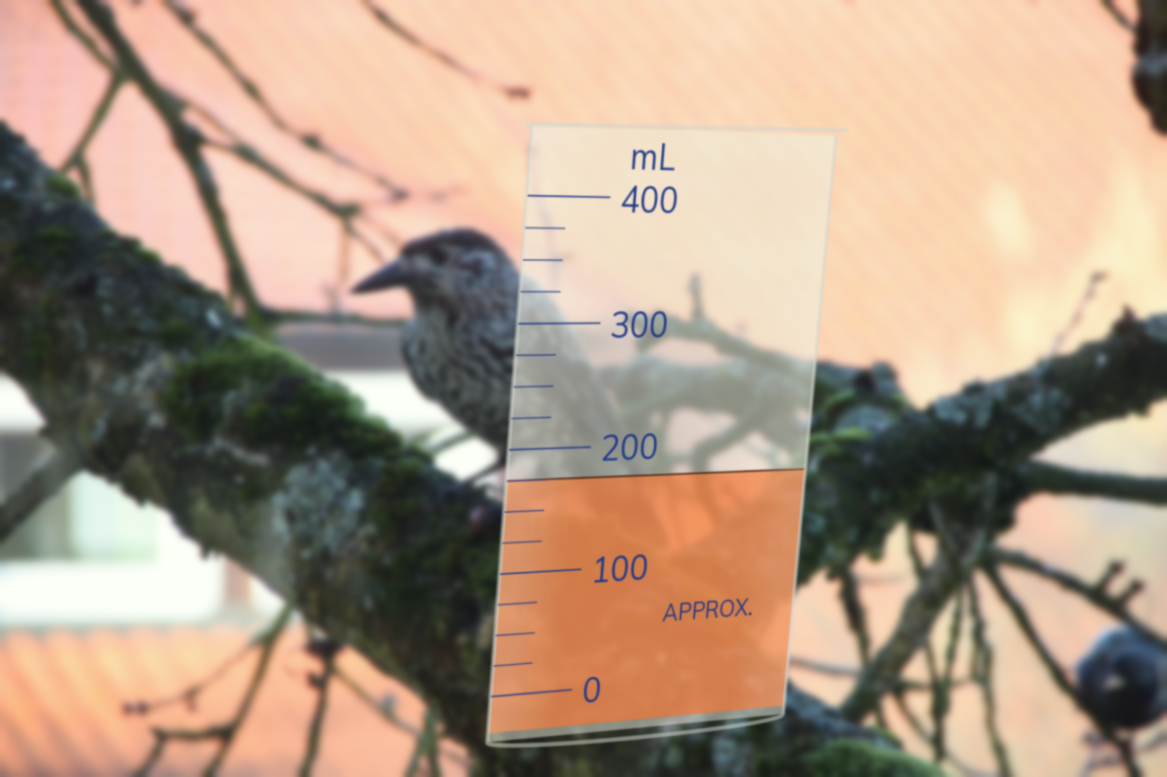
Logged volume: 175 mL
